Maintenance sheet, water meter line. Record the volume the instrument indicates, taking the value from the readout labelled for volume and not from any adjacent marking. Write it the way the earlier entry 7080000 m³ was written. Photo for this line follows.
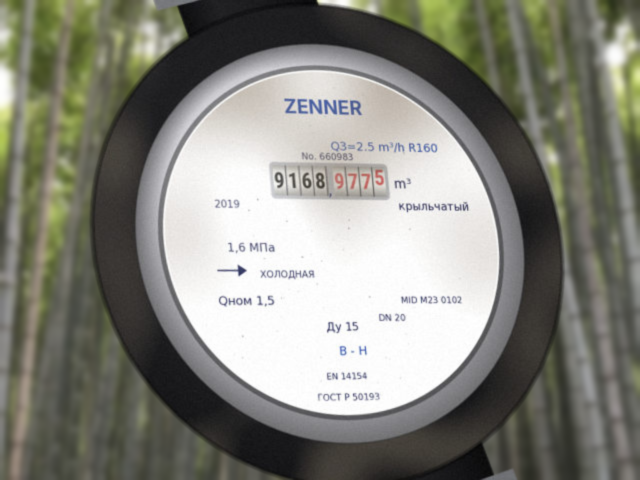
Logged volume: 9168.9775 m³
